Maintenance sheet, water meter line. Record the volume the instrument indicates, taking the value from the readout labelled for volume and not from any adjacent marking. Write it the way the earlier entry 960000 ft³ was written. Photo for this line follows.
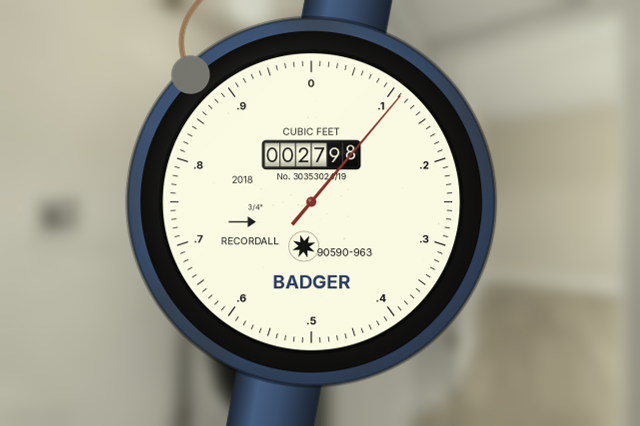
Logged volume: 2798.11 ft³
